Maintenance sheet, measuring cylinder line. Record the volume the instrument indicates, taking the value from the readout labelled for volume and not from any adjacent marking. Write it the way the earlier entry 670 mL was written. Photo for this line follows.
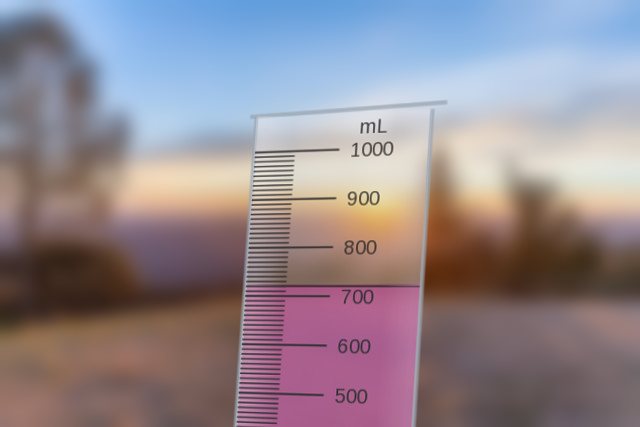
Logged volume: 720 mL
